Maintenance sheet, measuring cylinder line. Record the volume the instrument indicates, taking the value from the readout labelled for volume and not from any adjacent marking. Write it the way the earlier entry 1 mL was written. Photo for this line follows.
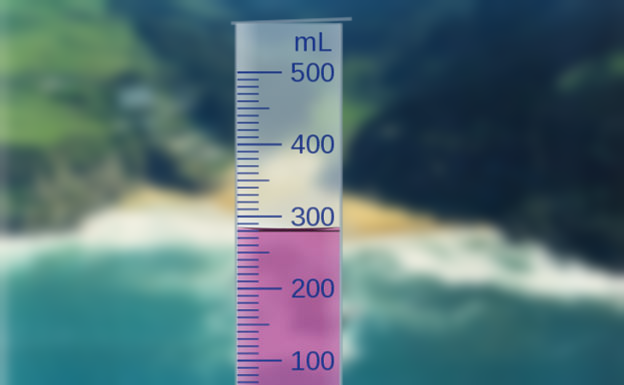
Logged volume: 280 mL
